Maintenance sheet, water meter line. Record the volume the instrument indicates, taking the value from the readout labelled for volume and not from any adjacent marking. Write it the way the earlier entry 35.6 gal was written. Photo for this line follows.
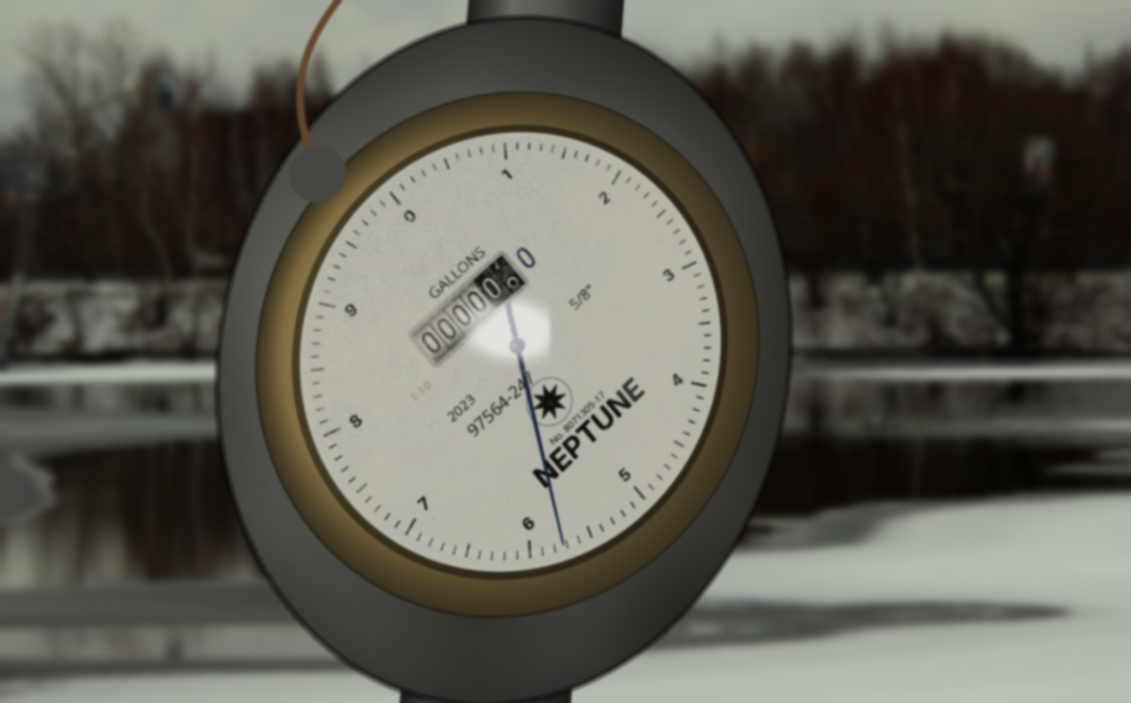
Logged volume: 75.7 gal
